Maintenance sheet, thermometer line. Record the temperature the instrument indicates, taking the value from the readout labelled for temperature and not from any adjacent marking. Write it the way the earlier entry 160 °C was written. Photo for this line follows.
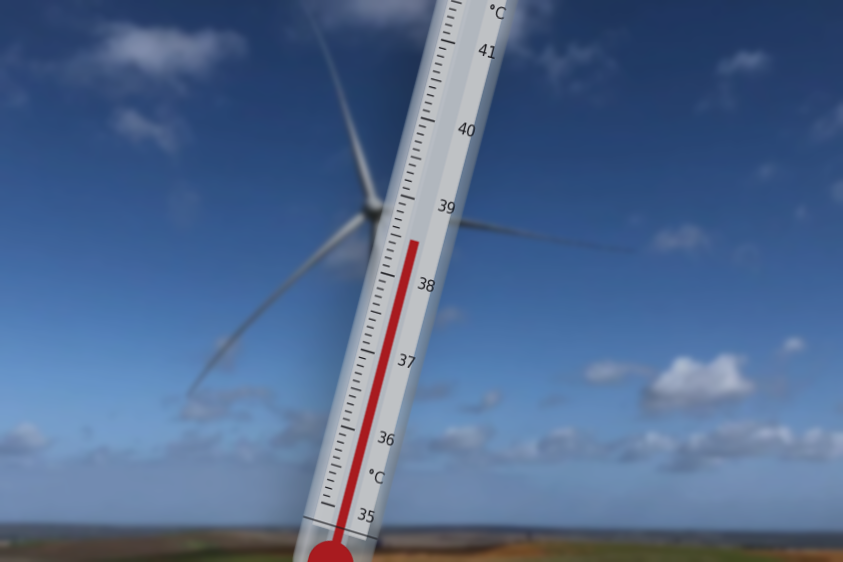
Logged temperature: 38.5 °C
